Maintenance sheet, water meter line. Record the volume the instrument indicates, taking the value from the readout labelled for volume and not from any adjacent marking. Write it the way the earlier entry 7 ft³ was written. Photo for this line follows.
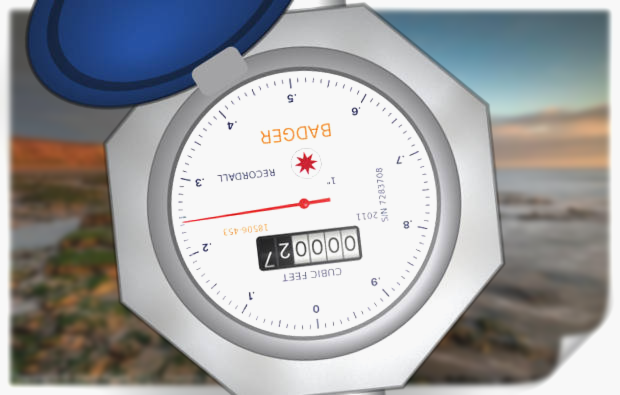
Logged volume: 27.24 ft³
